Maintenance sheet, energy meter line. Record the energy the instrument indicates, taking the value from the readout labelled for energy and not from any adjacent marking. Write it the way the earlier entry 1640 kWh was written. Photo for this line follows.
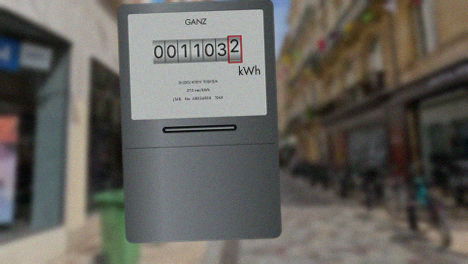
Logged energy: 1103.2 kWh
